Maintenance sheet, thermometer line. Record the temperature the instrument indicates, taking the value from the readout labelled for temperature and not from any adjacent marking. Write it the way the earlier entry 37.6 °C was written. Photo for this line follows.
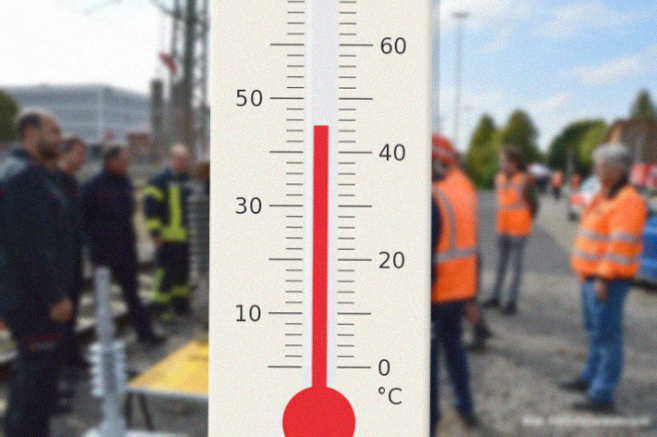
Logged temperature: 45 °C
